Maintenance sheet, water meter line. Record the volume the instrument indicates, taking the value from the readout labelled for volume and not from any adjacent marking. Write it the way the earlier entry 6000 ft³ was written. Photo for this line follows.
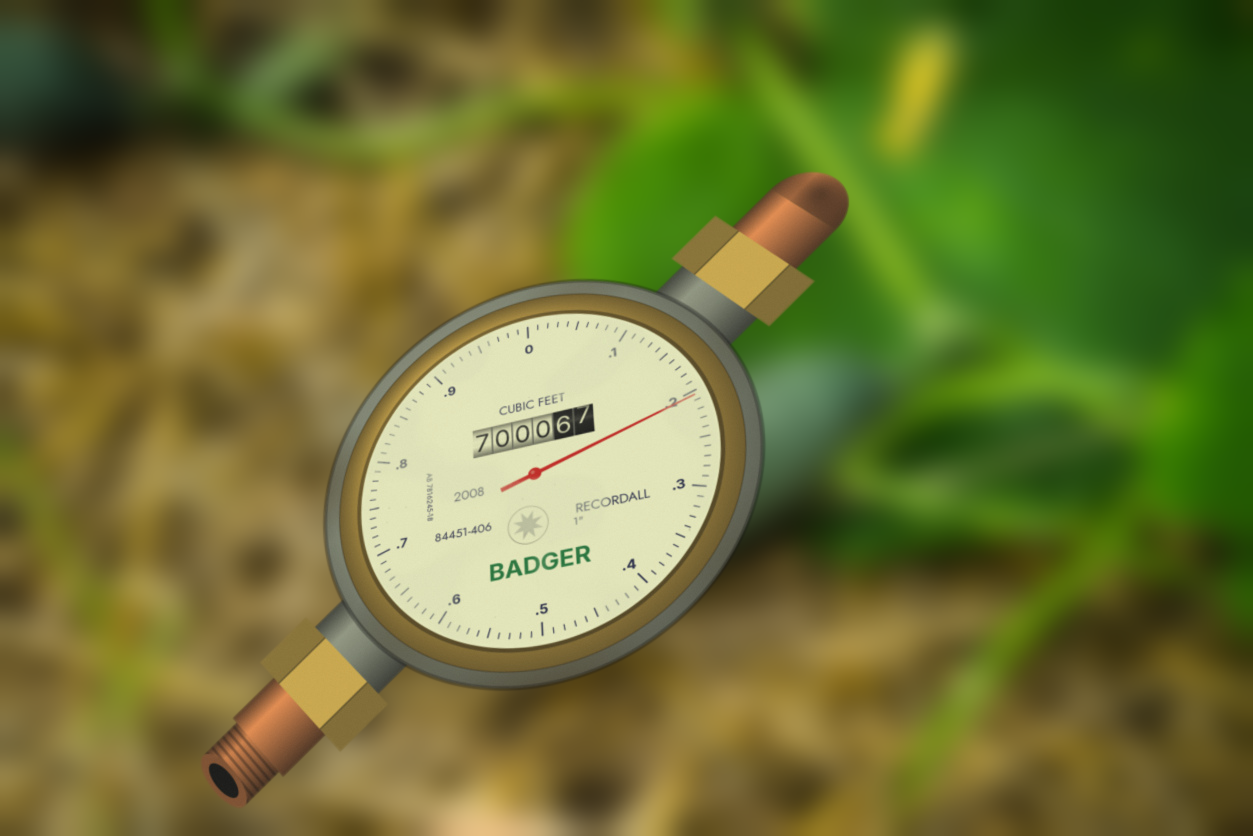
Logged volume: 700067.20 ft³
